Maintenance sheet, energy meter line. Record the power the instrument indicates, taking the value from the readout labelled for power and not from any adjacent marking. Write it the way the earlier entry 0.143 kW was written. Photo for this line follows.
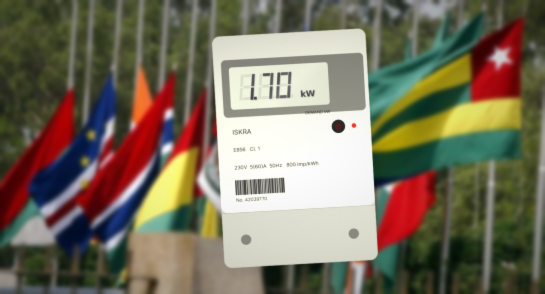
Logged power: 1.70 kW
